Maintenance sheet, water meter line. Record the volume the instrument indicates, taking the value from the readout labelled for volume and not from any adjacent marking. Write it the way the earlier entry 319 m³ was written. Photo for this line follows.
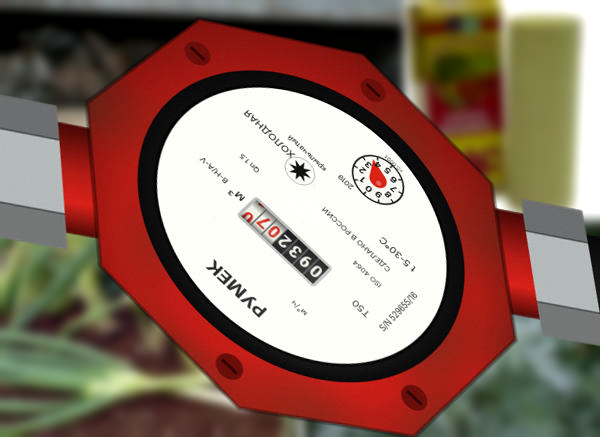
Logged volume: 932.0703 m³
